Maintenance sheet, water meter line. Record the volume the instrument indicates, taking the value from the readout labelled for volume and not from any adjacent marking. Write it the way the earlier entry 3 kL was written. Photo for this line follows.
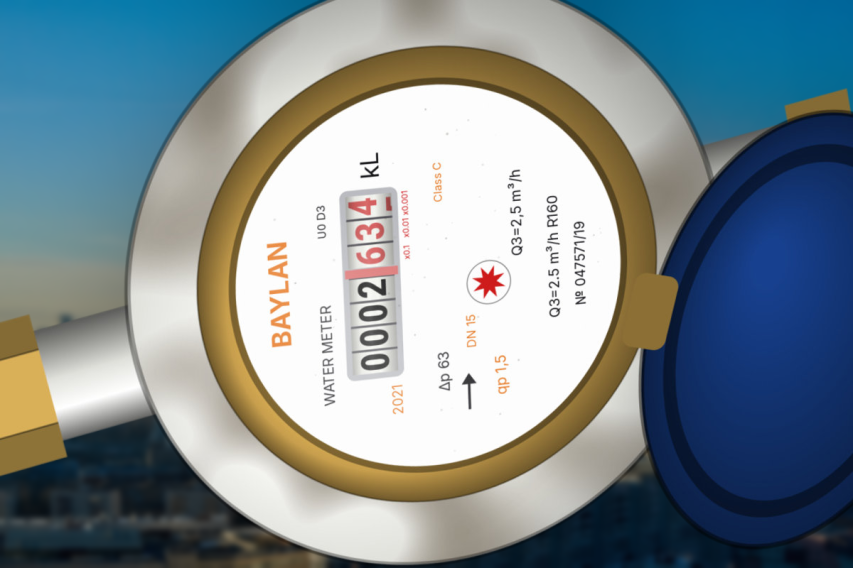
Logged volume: 2.634 kL
